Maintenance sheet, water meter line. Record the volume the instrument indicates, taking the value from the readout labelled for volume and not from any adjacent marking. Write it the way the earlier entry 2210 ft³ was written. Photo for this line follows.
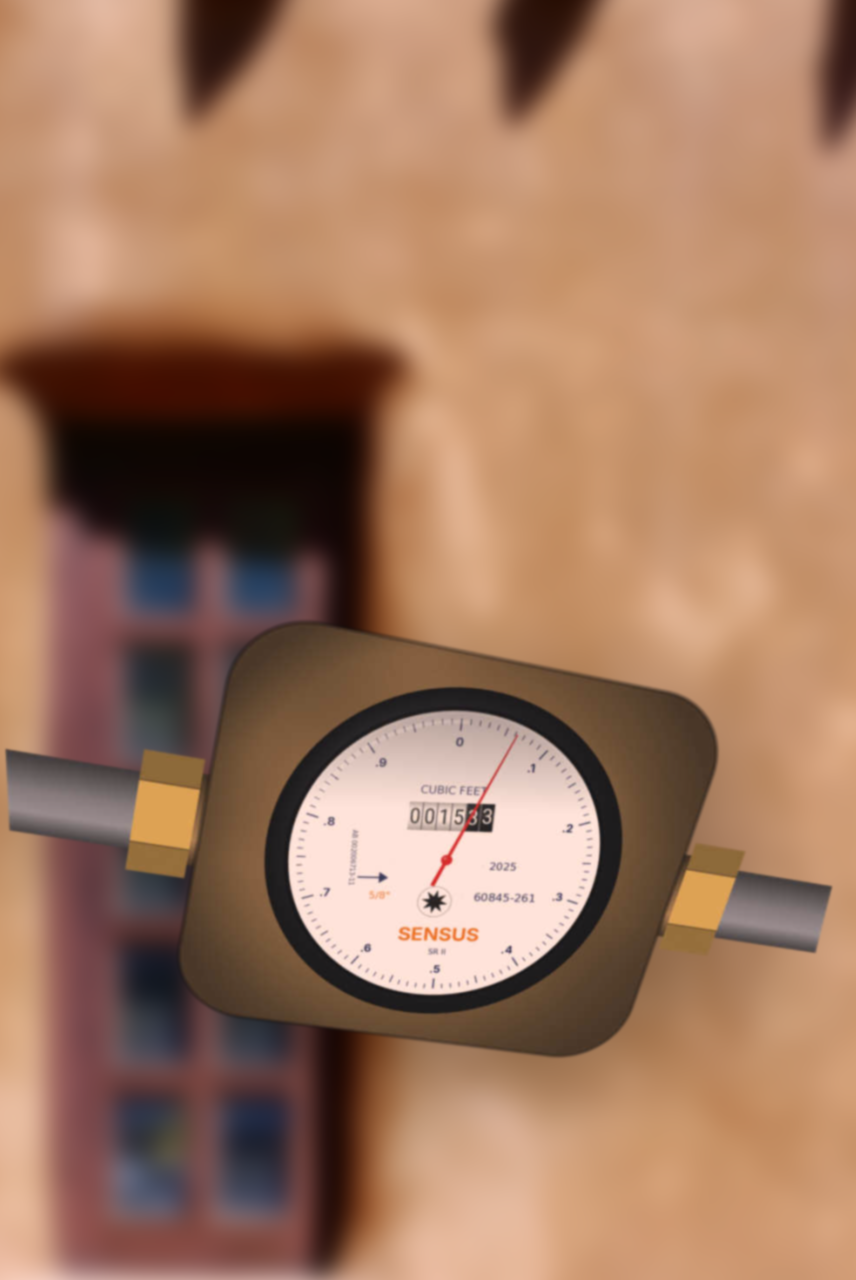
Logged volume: 1533.06 ft³
